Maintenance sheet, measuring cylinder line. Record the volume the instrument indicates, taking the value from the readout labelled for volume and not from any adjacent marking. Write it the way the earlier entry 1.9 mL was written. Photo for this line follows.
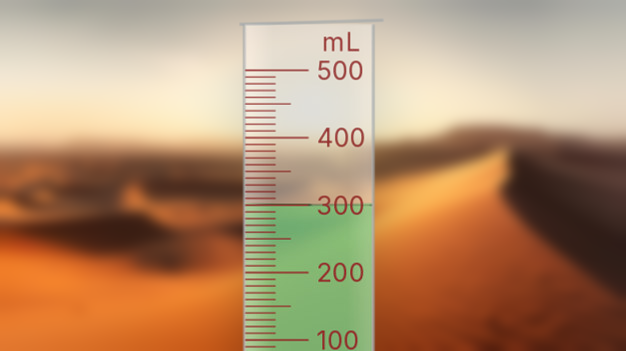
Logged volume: 300 mL
